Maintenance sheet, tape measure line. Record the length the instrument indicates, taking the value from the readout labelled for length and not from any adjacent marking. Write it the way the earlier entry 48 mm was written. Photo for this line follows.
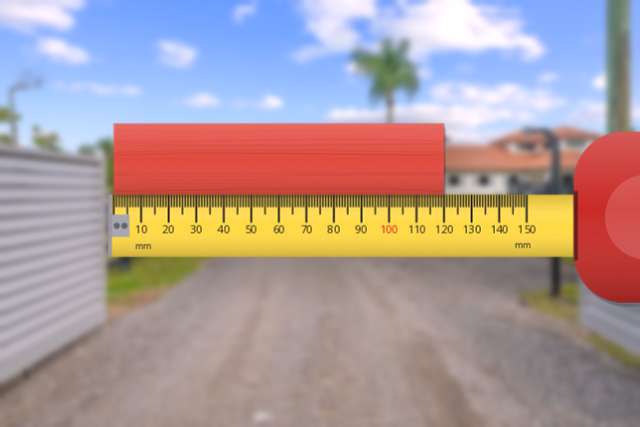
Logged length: 120 mm
